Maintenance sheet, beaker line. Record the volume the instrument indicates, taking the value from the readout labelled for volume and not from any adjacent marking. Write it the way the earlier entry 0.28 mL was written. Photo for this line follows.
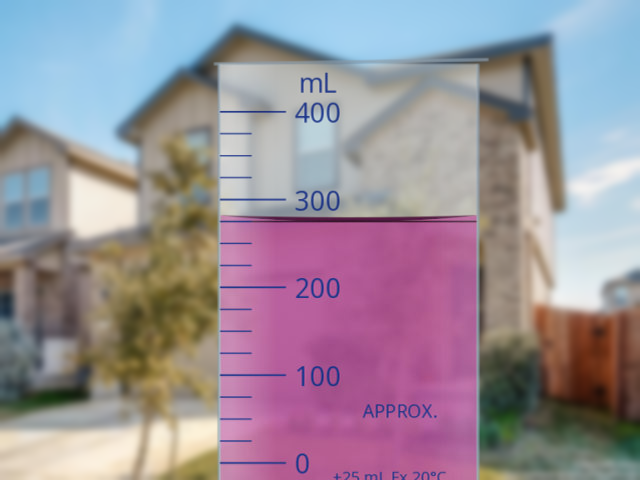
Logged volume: 275 mL
